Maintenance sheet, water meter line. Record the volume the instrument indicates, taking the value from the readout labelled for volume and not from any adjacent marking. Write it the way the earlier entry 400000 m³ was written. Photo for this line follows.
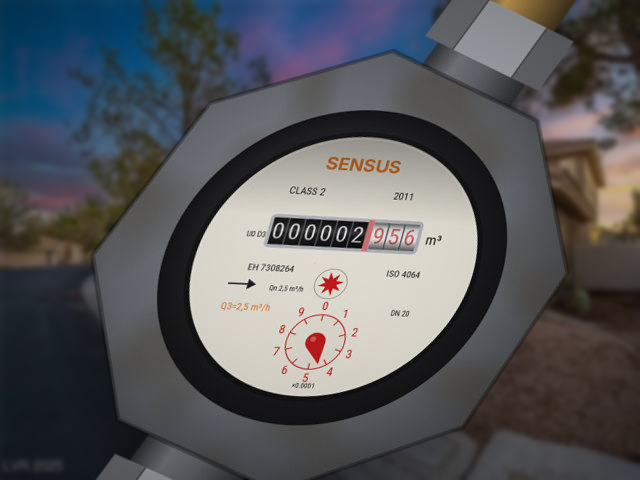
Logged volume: 2.9564 m³
